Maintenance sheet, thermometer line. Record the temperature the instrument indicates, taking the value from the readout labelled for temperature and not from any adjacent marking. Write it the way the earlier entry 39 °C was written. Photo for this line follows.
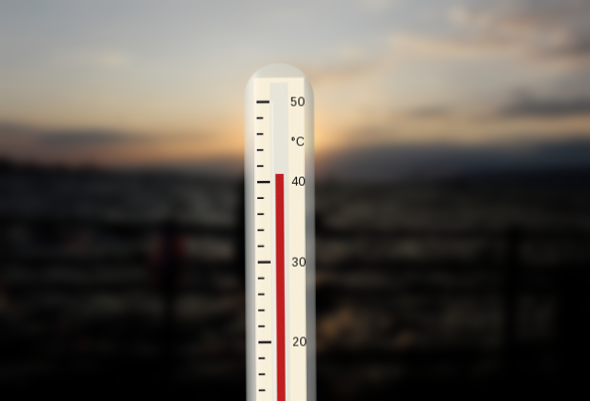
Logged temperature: 41 °C
